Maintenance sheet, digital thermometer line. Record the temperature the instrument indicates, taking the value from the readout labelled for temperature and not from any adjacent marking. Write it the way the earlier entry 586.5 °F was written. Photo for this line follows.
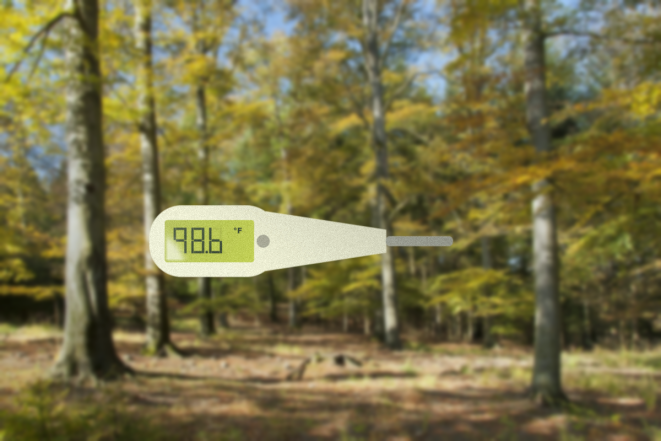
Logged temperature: 98.6 °F
